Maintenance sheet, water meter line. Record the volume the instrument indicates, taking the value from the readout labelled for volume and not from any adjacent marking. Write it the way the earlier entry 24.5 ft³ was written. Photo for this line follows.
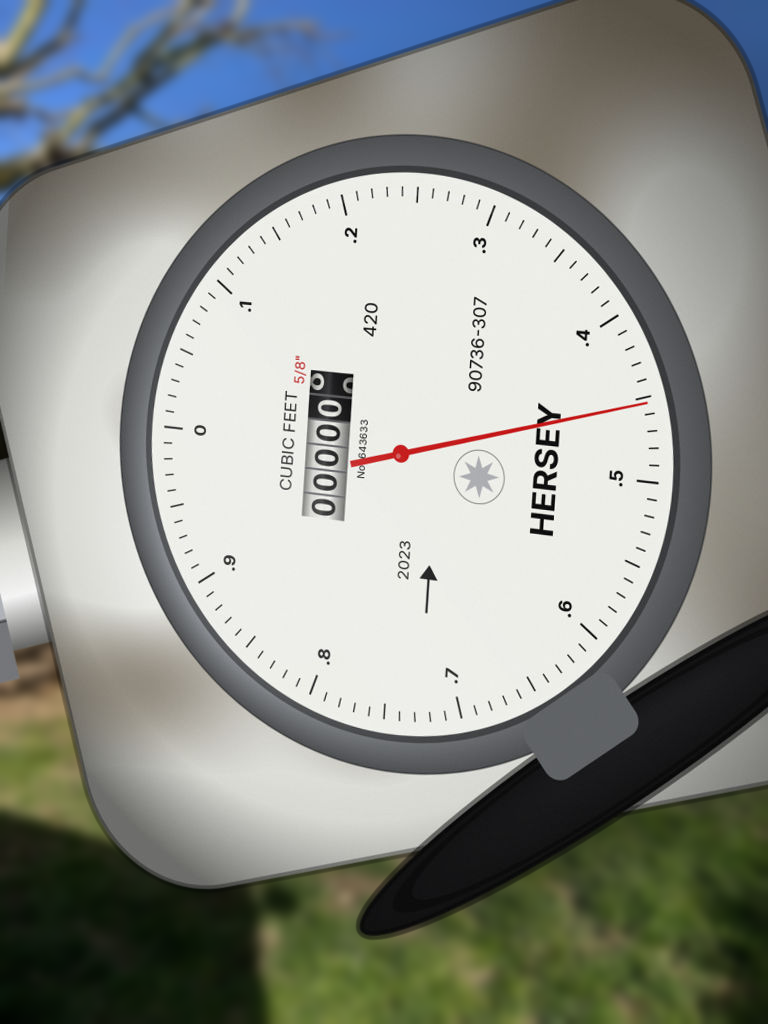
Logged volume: 8.45 ft³
